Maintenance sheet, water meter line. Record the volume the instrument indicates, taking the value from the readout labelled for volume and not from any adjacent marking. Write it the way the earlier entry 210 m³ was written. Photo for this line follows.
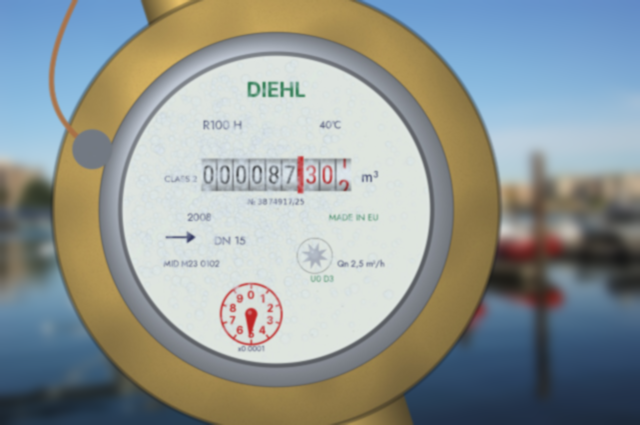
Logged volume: 87.3015 m³
